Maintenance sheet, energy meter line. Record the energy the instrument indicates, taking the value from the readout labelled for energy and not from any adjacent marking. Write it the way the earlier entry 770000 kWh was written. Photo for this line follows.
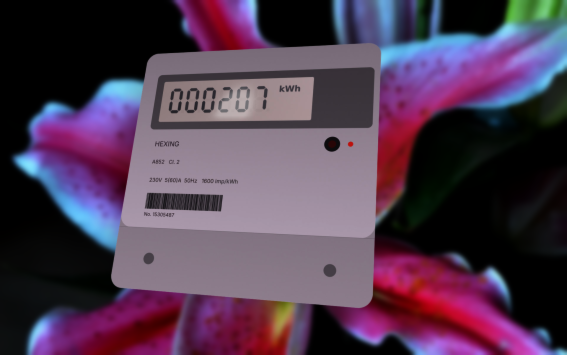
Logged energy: 207 kWh
